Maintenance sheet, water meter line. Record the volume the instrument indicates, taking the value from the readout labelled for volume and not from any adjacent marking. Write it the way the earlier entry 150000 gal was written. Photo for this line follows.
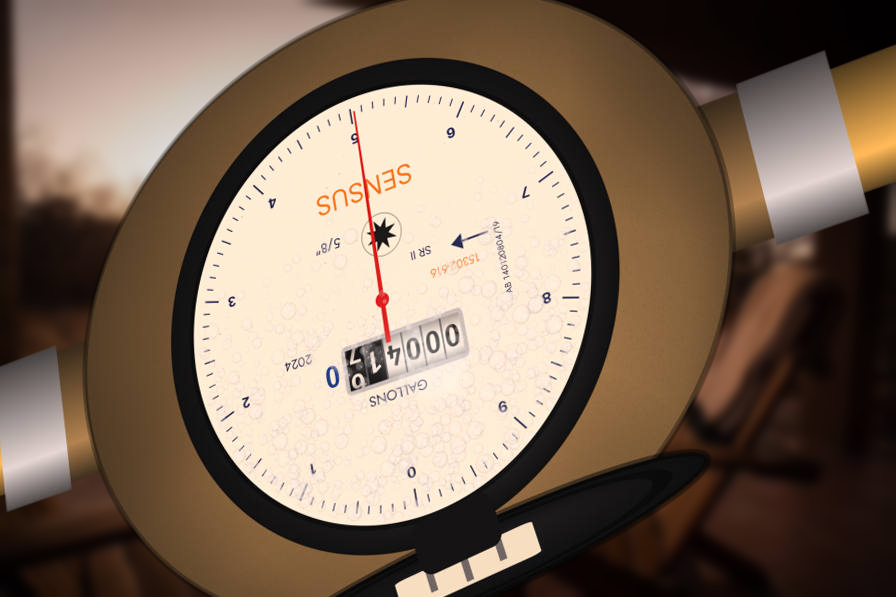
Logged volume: 4165.0 gal
